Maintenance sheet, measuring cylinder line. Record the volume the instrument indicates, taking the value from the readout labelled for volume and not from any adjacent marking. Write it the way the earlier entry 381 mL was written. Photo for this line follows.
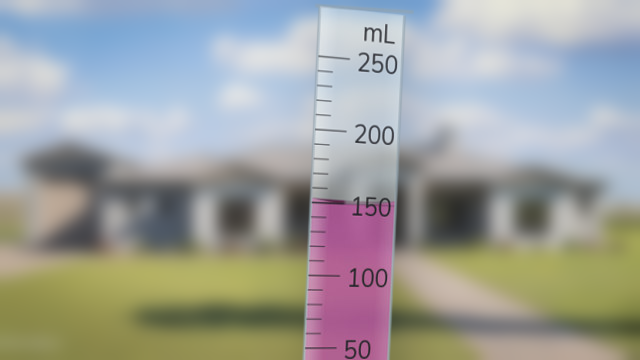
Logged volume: 150 mL
